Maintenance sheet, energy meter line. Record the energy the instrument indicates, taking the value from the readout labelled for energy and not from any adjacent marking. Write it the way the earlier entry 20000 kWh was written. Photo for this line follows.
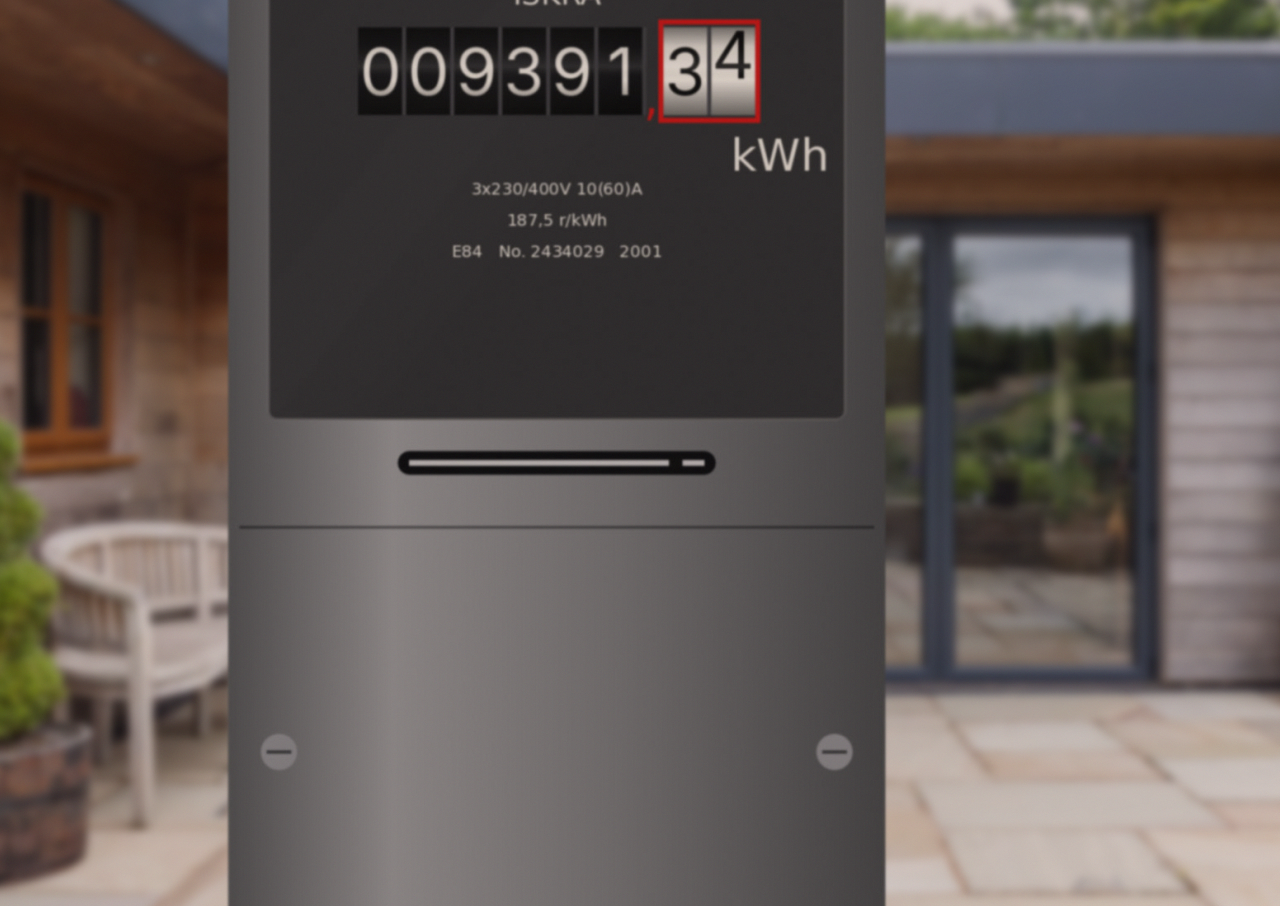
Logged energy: 9391.34 kWh
